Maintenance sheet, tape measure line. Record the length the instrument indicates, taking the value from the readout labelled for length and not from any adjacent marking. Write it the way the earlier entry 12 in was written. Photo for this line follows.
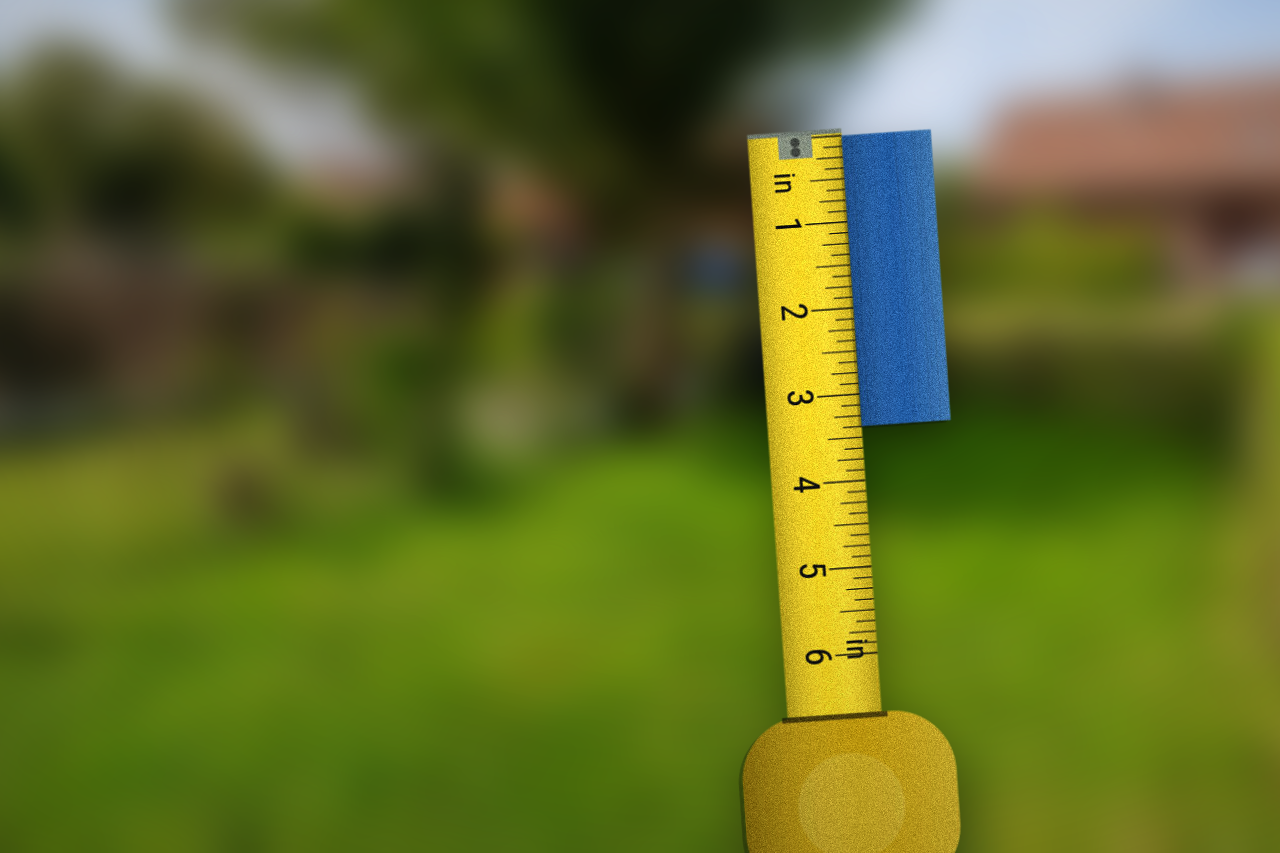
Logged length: 3.375 in
